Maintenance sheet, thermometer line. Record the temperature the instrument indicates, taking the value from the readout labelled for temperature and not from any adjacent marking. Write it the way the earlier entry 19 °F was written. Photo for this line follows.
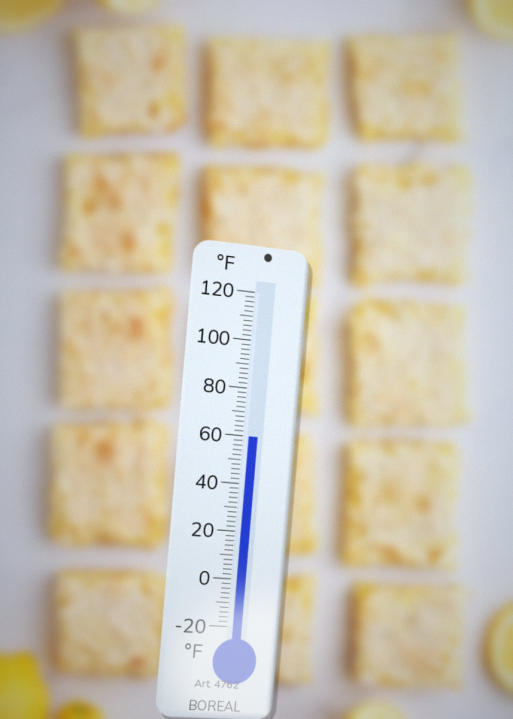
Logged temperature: 60 °F
